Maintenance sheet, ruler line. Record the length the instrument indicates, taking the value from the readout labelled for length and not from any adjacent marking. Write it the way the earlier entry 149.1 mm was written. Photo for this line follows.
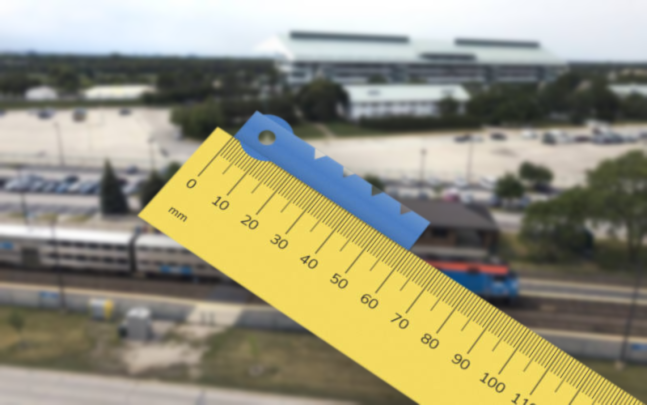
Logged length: 60 mm
